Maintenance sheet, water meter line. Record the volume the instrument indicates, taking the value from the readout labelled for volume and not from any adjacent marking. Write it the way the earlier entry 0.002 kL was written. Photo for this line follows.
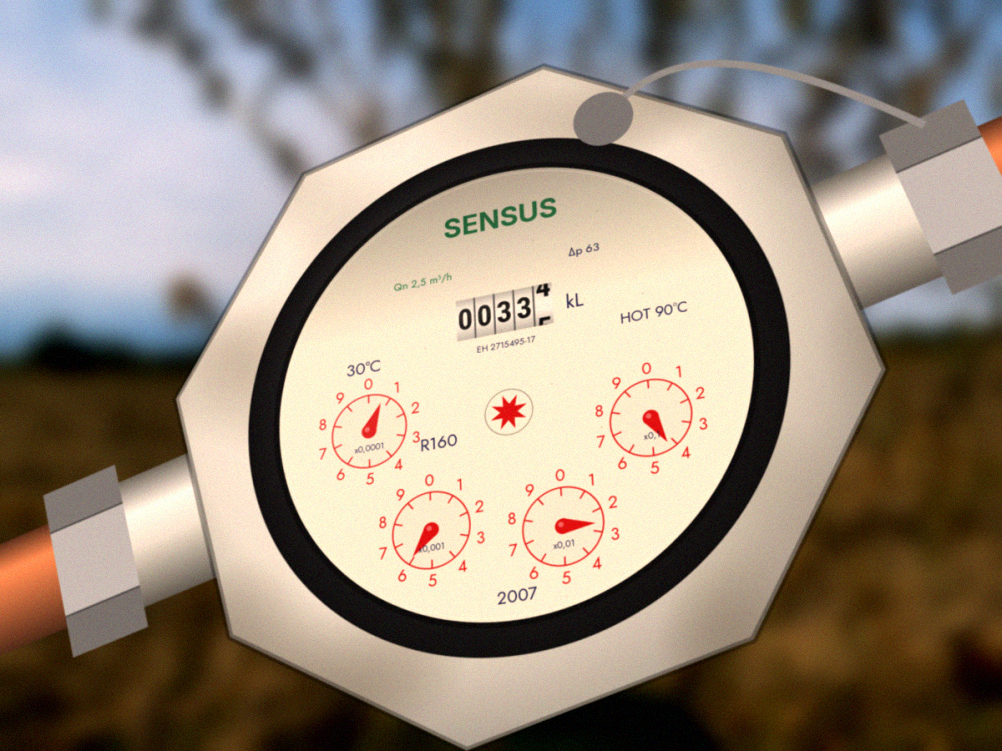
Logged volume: 334.4260 kL
